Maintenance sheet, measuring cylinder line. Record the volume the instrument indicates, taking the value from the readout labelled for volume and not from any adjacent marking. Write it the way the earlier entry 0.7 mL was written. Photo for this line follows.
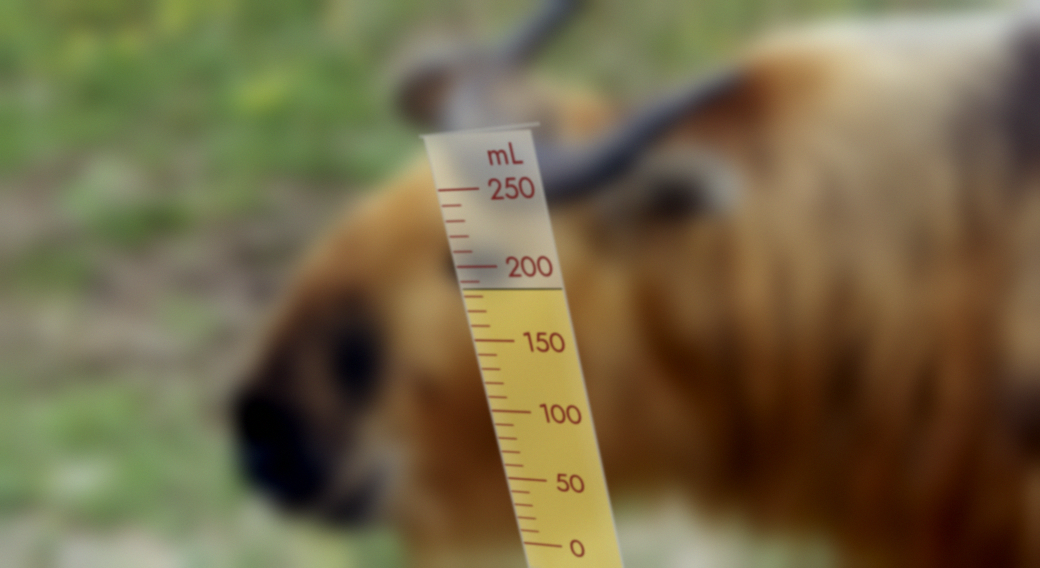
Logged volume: 185 mL
